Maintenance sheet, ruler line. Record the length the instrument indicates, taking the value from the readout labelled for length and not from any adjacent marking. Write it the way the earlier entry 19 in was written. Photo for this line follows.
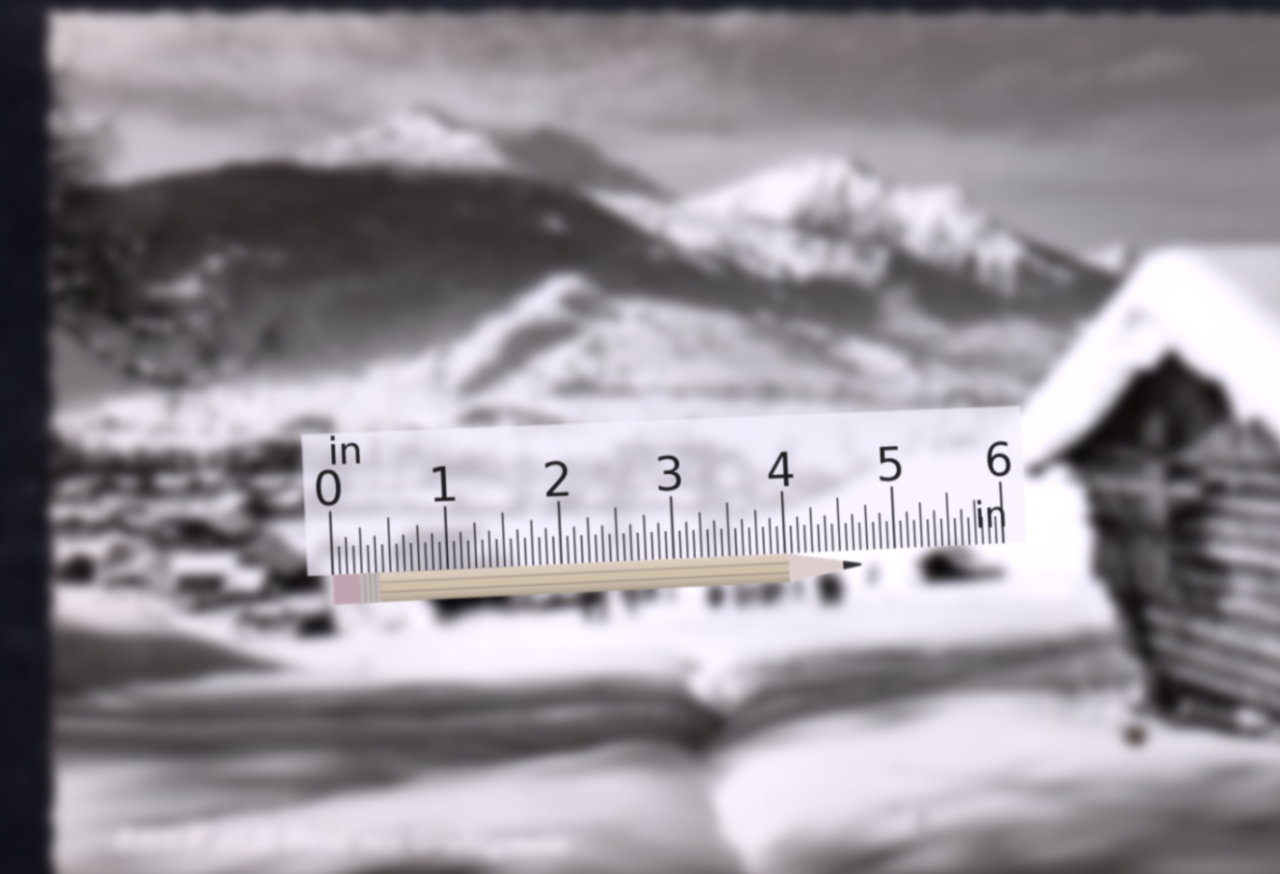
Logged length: 4.6875 in
